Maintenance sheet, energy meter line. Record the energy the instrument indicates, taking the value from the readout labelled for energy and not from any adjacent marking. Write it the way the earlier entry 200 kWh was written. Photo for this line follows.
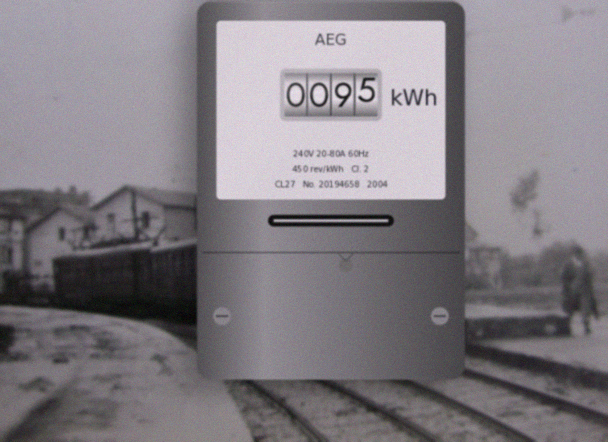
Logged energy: 95 kWh
